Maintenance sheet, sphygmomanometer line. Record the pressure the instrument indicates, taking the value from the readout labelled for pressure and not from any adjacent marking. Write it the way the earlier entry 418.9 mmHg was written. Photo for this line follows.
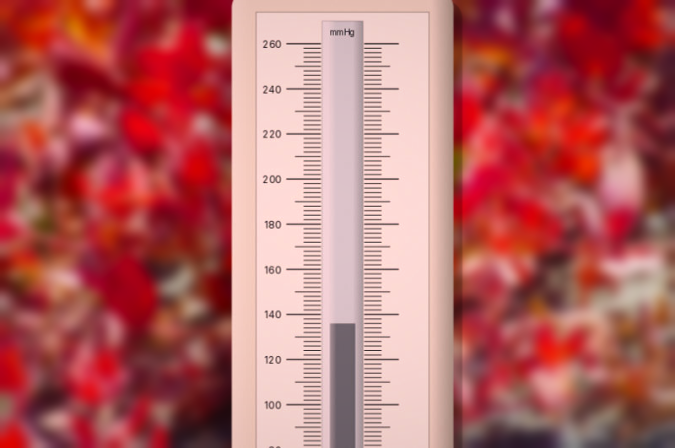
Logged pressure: 136 mmHg
